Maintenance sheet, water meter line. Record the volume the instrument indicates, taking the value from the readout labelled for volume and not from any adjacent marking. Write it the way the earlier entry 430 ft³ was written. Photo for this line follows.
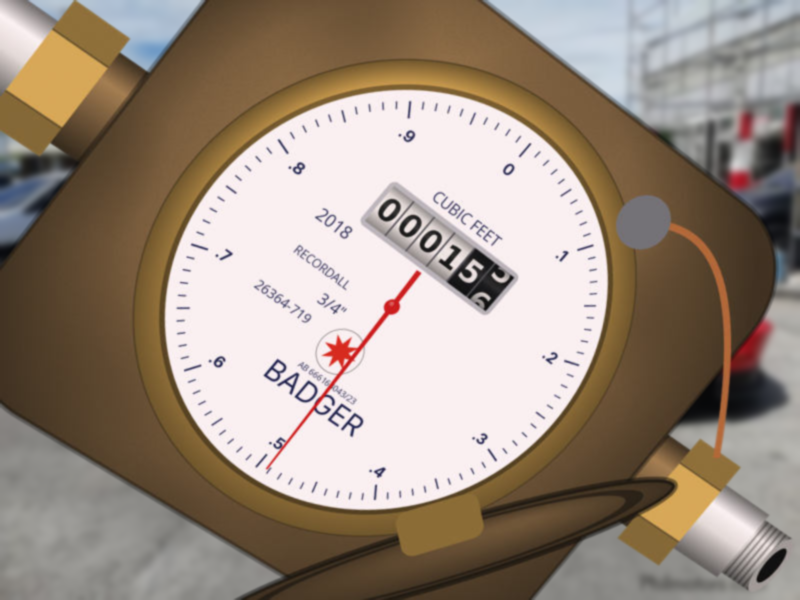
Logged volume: 155.49 ft³
